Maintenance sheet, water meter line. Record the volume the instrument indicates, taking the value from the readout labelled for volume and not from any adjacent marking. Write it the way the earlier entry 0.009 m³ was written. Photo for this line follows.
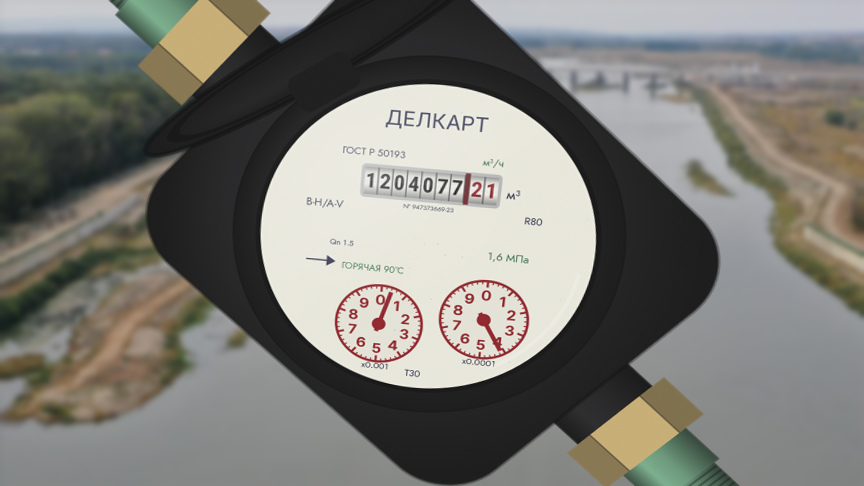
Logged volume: 1204077.2104 m³
